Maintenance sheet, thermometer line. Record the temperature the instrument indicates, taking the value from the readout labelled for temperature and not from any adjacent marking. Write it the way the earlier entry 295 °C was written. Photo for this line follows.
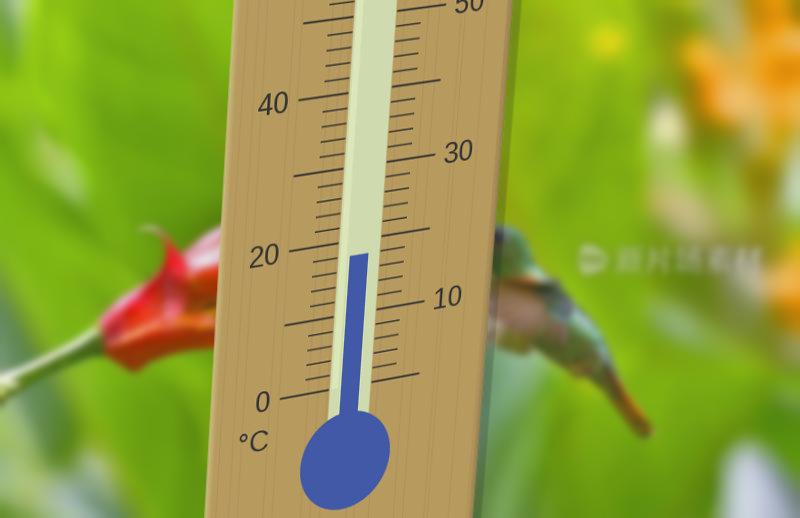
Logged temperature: 18 °C
